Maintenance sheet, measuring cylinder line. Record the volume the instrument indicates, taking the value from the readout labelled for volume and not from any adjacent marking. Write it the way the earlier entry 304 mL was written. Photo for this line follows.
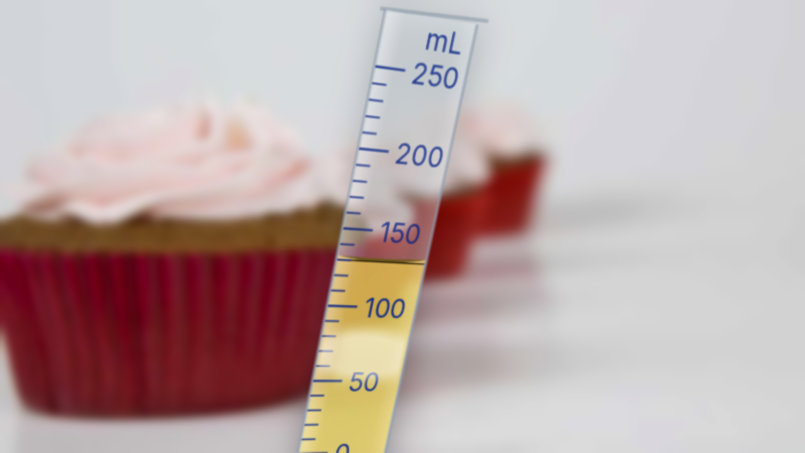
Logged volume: 130 mL
